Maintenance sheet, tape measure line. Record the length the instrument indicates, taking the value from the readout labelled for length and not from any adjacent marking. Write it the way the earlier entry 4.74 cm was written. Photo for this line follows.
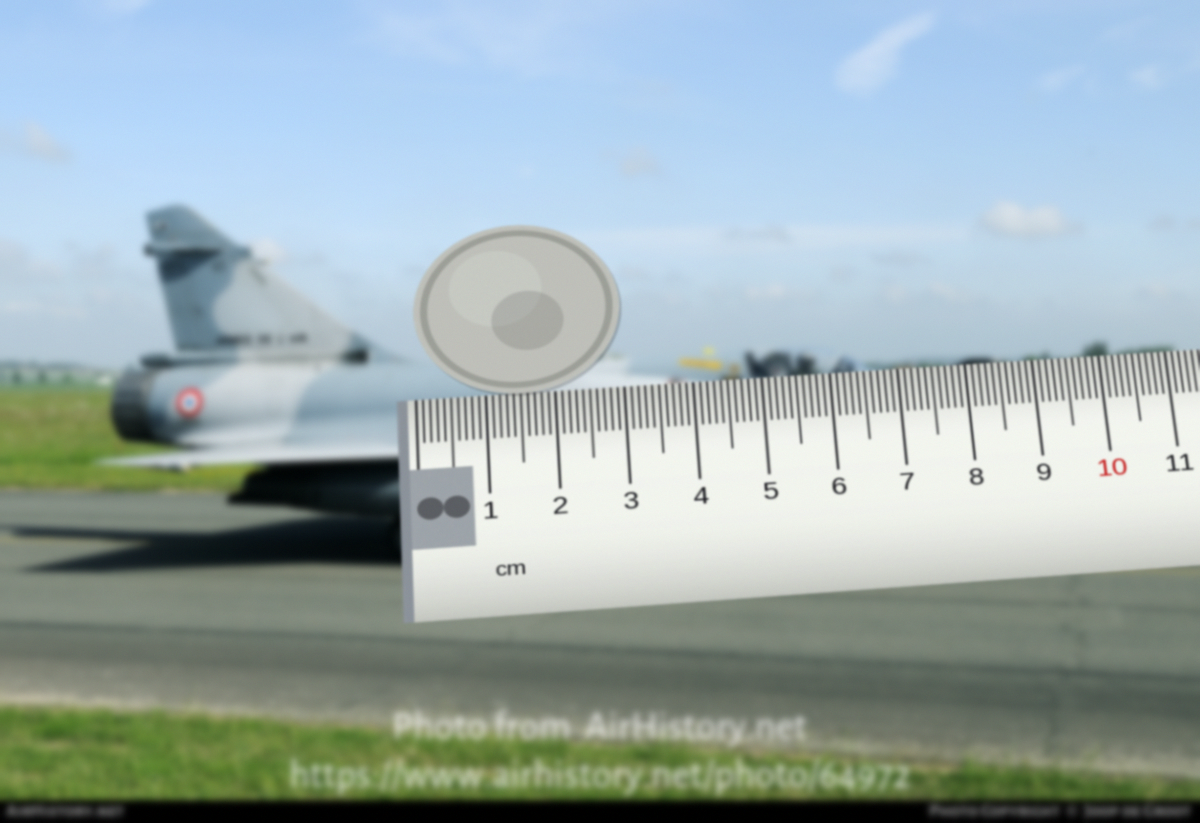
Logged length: 3 cm
